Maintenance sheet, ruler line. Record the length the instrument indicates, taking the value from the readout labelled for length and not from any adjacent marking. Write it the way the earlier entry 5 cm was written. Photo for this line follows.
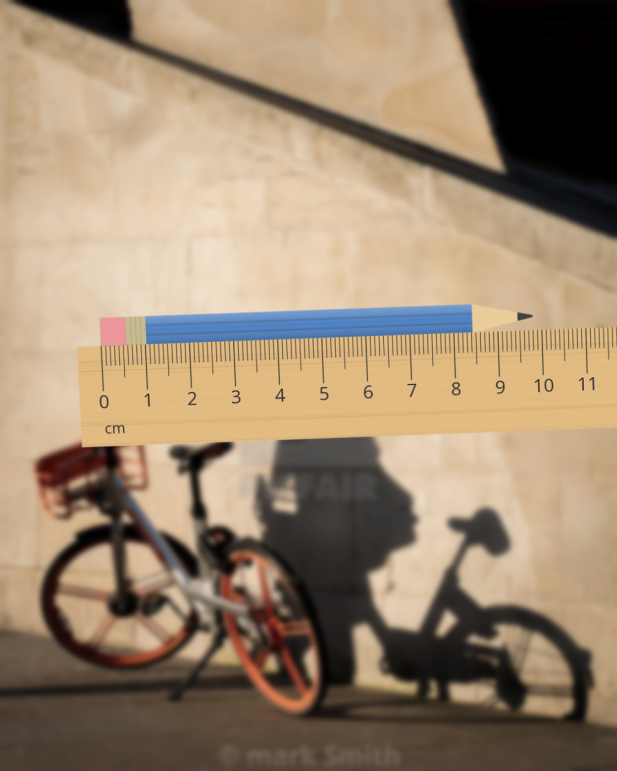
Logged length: 9.8 cm
